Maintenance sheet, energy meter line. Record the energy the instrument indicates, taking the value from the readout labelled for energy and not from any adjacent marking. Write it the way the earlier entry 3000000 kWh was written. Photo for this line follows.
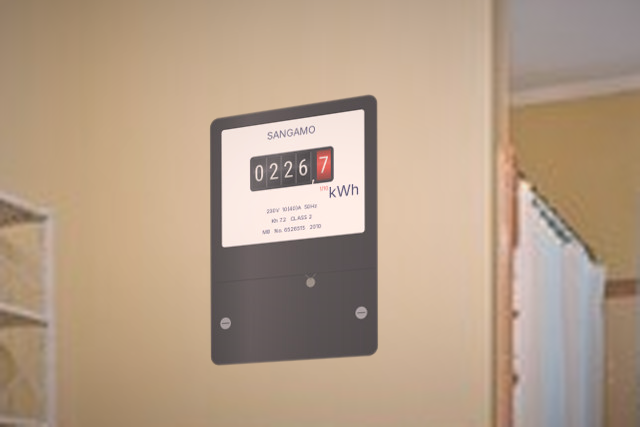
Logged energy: 226.7 kWh
